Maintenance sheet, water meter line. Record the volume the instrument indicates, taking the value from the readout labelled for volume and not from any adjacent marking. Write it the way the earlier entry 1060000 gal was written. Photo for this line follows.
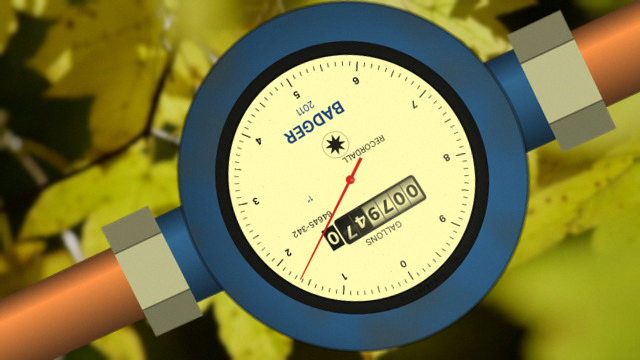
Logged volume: 79471.6 gal
